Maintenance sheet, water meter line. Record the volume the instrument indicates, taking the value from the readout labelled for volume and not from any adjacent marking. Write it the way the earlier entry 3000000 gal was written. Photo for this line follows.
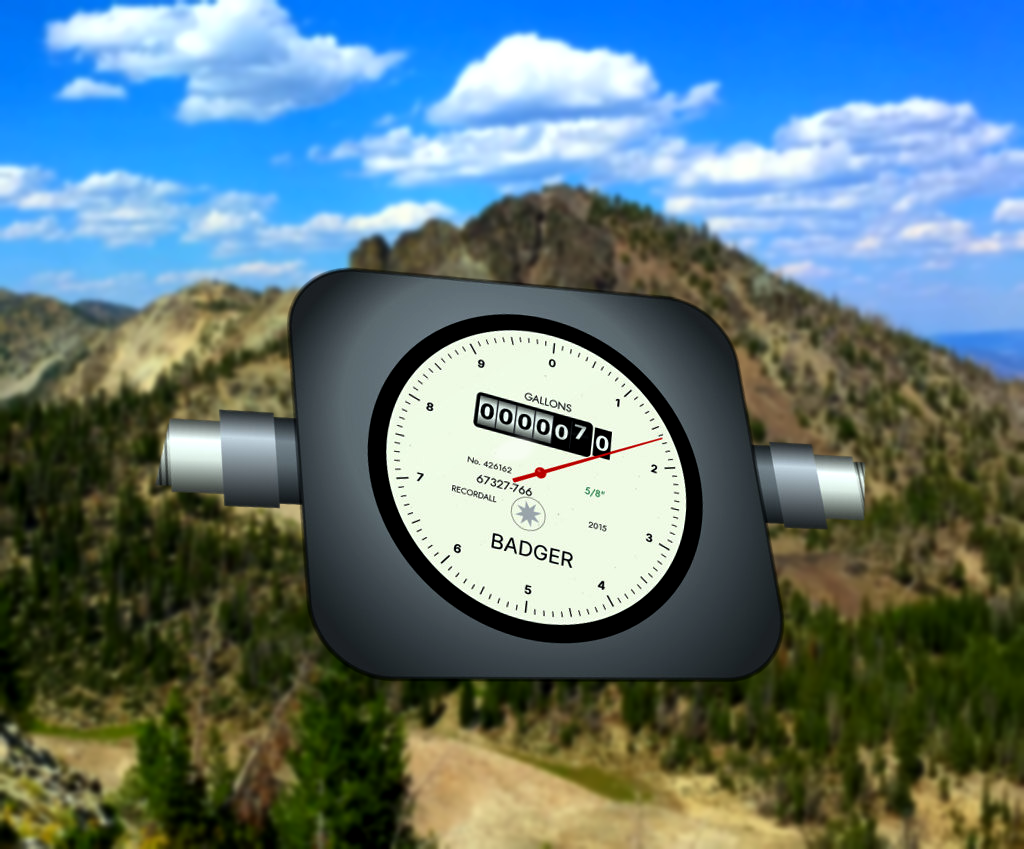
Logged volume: 71.6 gal
